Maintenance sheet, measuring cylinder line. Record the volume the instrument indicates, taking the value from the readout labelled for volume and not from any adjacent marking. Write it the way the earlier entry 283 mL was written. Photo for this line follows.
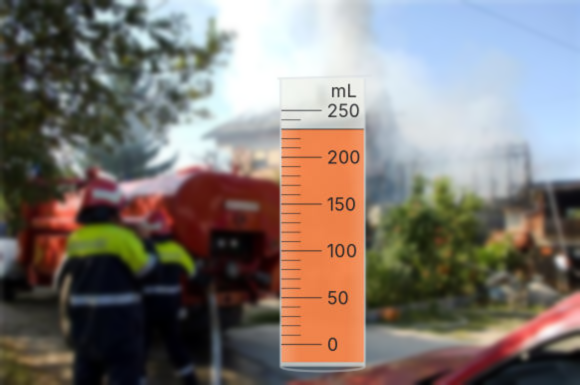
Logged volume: 230 mL
